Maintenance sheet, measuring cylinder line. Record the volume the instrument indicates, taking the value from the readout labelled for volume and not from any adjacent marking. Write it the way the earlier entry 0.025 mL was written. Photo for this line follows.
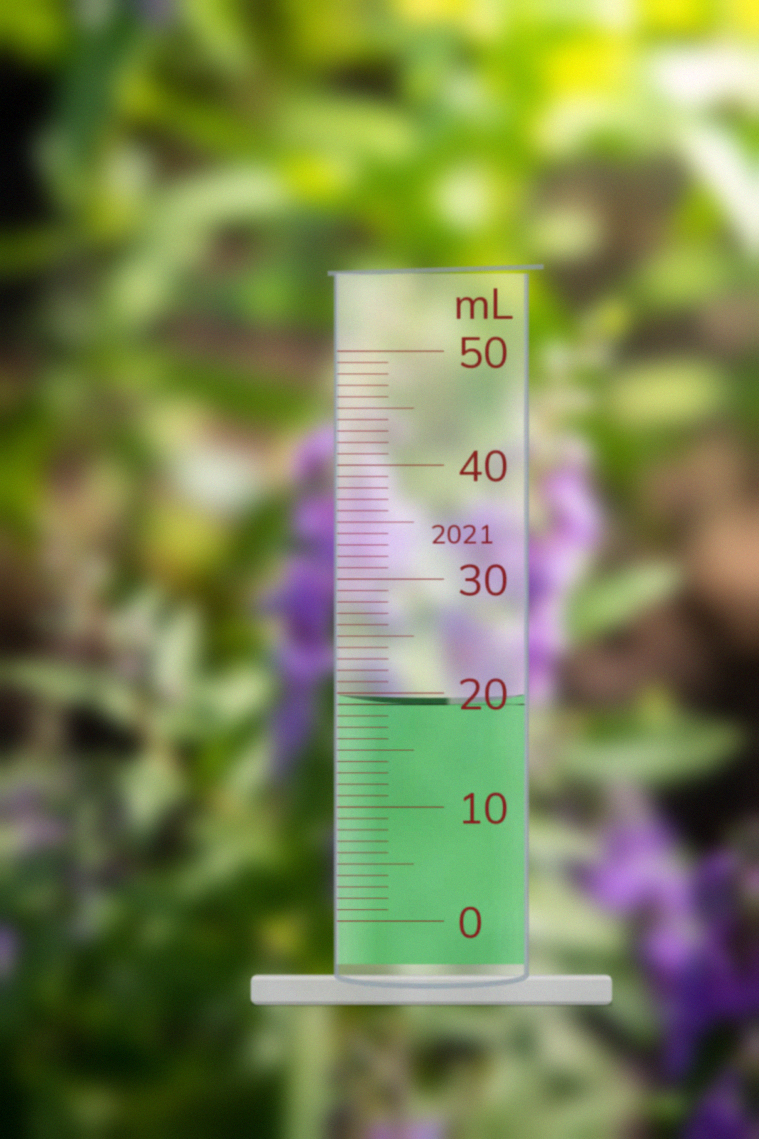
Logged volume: 19 mL
